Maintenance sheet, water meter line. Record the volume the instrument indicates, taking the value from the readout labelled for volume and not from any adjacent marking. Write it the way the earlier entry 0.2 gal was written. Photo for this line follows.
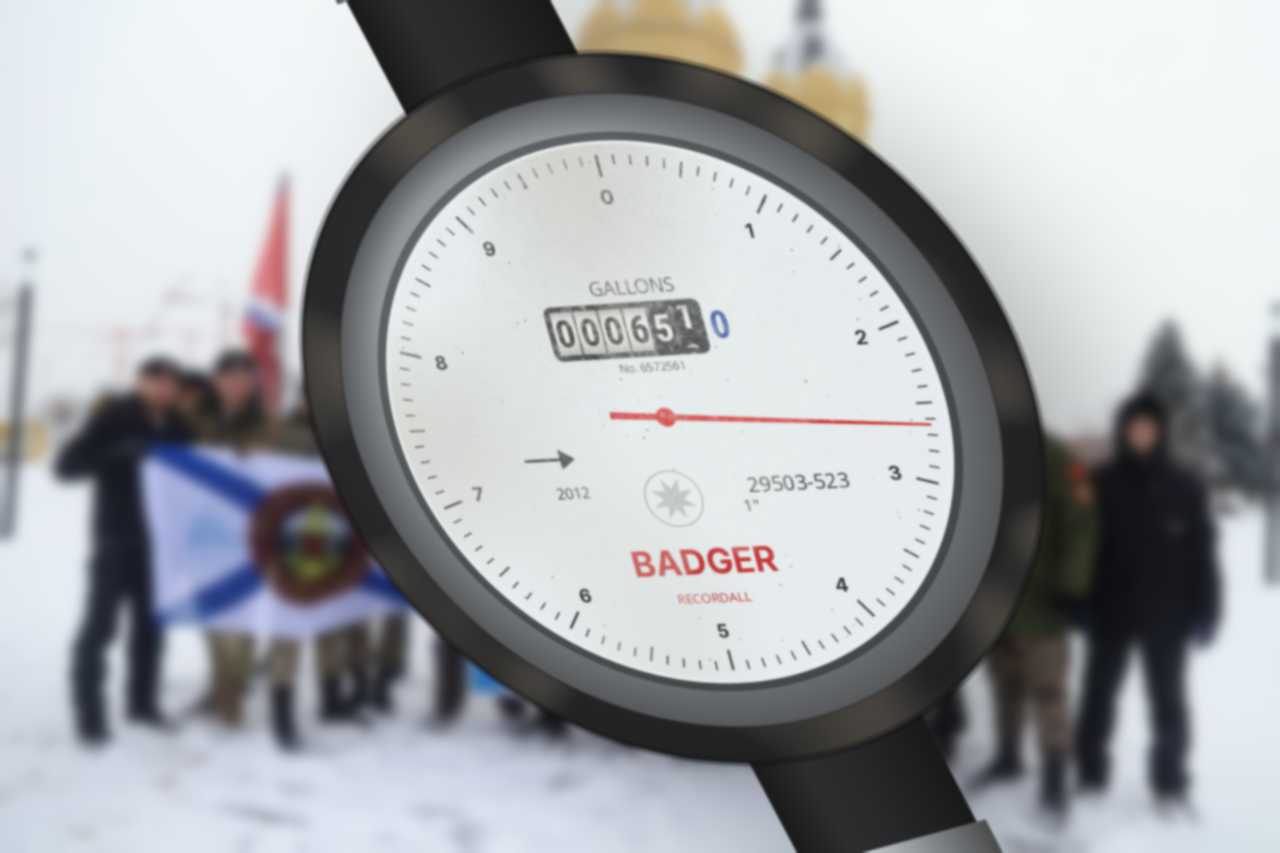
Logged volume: 6512.6 gal
